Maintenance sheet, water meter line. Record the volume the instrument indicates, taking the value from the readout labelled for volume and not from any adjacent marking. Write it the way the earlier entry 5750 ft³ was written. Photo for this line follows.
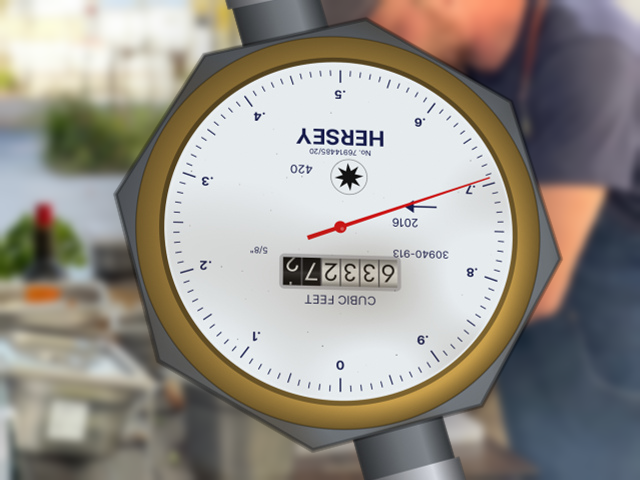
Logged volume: 633271.69 ft³
